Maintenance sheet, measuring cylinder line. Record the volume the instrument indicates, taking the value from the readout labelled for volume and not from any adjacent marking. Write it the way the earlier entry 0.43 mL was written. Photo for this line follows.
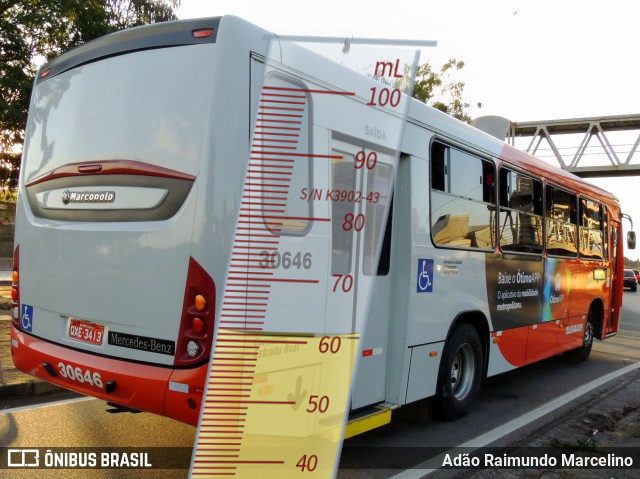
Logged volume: 61 mL
